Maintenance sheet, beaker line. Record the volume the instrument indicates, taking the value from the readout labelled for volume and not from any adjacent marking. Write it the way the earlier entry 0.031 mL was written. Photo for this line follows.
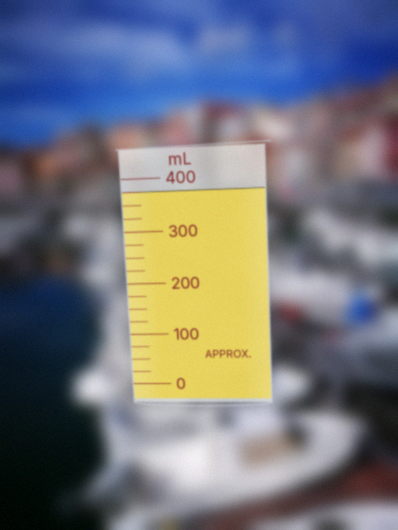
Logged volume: 375 mL
